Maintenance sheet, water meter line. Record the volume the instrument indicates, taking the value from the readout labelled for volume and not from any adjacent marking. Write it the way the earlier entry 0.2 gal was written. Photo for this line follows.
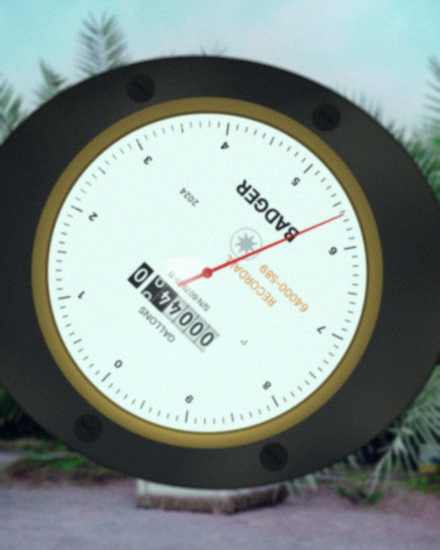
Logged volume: 4485.6 gal
